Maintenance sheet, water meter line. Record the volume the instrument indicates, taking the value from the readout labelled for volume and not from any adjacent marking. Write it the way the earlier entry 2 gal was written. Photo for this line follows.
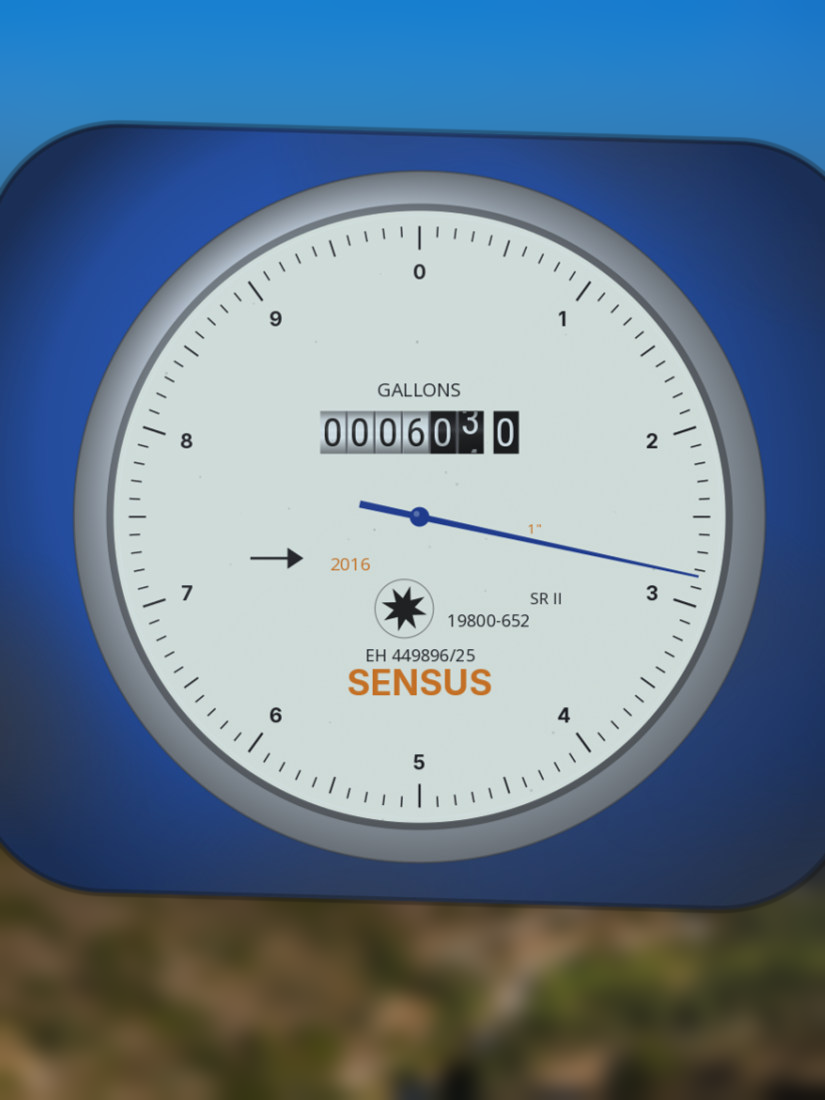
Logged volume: 6032.8 gal
